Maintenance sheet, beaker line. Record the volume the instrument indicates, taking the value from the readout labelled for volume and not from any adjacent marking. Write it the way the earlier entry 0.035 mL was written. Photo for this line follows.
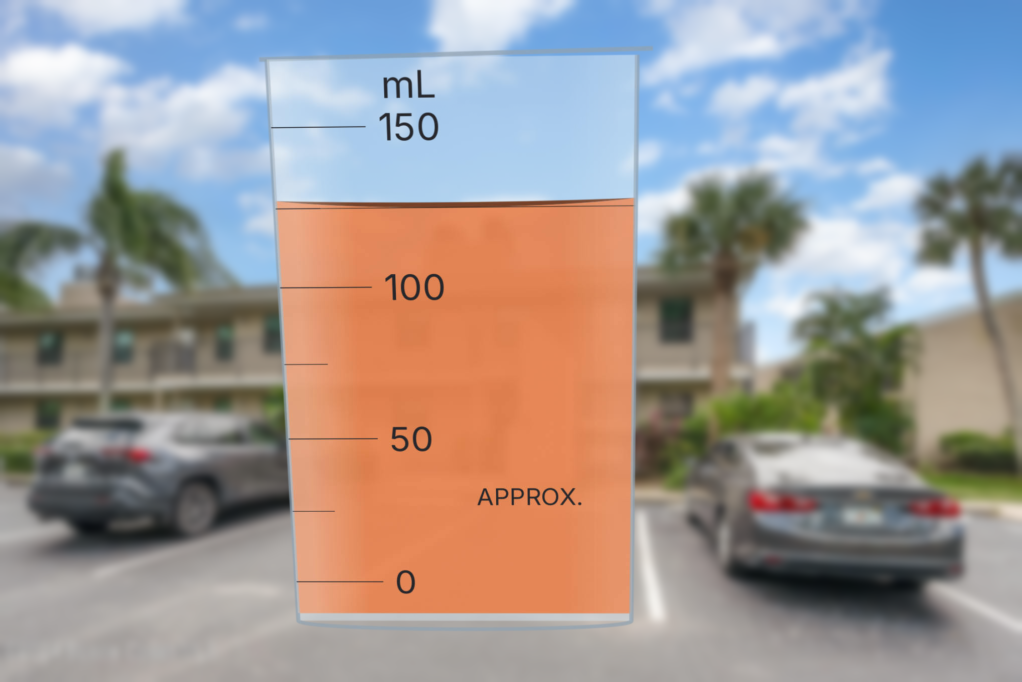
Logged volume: 125 mL
